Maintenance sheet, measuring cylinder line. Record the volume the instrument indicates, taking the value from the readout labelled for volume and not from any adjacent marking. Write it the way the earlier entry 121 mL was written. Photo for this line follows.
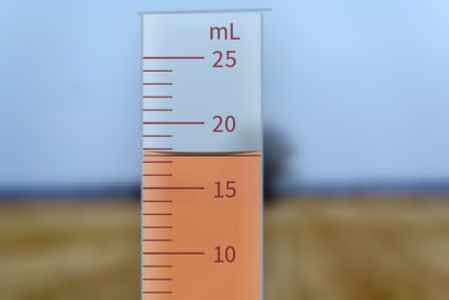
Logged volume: 17.5 mL
